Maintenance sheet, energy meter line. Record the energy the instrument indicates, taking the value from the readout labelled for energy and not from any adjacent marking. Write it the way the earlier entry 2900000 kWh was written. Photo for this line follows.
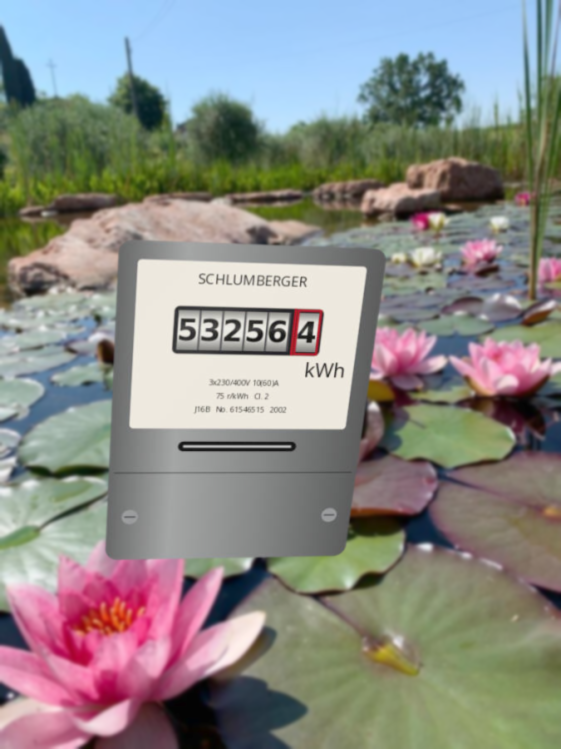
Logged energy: 53256.4 kWh
